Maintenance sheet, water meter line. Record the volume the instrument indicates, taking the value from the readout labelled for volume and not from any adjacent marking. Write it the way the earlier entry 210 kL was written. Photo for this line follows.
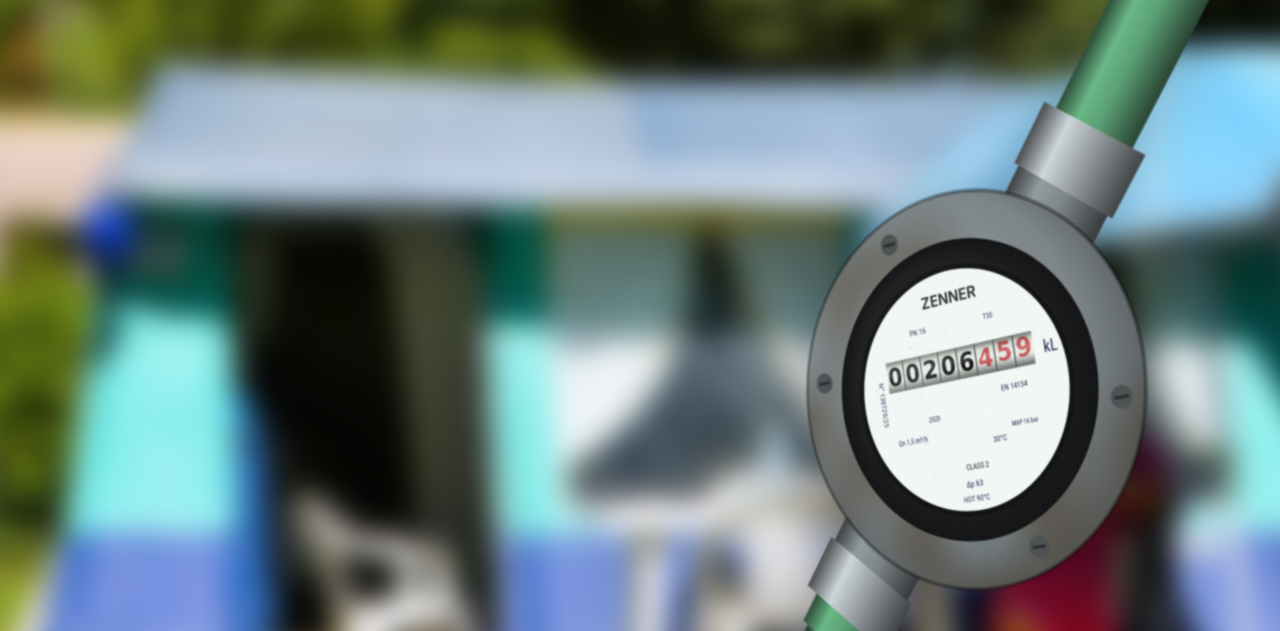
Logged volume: 206.459 kL
